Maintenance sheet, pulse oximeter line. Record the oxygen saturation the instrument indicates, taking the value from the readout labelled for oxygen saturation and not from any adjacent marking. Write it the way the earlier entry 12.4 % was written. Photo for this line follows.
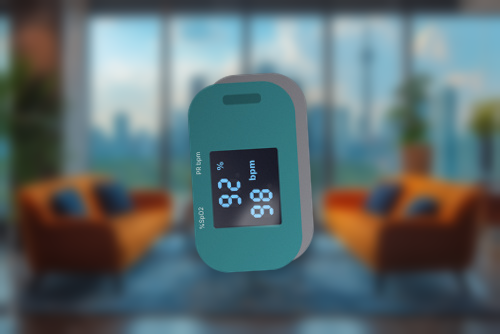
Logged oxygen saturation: 92 %
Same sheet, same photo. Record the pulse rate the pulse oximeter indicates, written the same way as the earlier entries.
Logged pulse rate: 98 bpm
